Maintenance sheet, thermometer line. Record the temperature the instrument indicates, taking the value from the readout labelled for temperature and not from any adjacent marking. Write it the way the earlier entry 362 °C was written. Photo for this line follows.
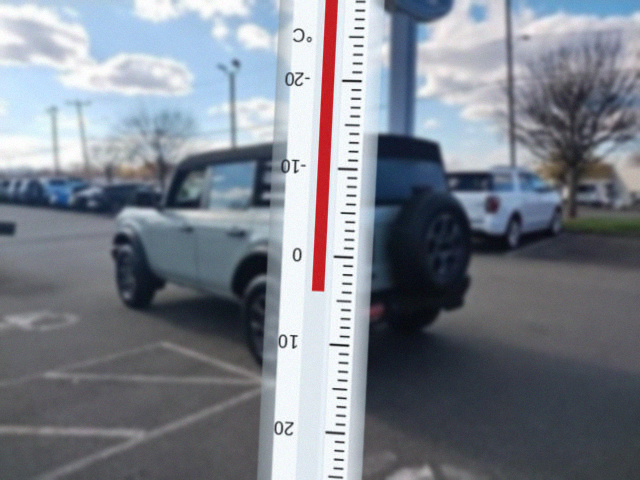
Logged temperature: 4 °C
